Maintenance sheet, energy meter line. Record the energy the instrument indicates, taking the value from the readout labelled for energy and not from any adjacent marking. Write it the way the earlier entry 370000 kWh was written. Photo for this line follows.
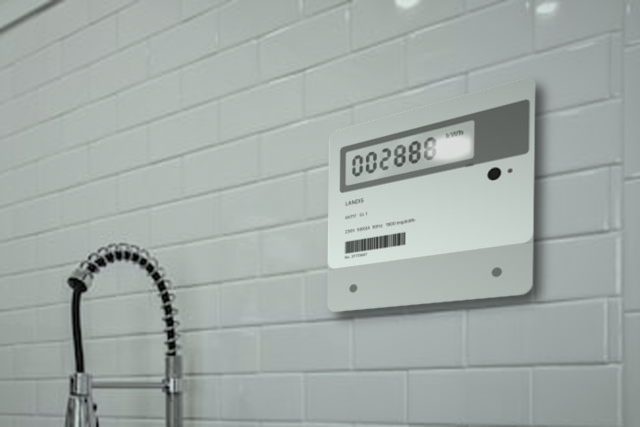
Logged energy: 2888 kWh
